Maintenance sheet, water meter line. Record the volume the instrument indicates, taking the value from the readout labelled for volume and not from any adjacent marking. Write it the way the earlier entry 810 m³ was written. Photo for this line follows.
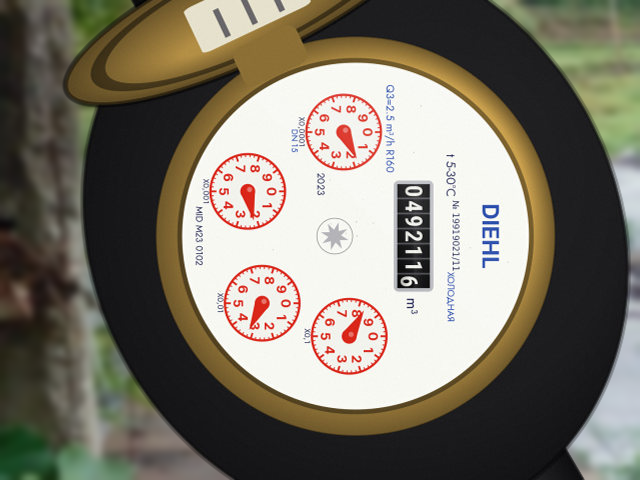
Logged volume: 492115.8321 m³
